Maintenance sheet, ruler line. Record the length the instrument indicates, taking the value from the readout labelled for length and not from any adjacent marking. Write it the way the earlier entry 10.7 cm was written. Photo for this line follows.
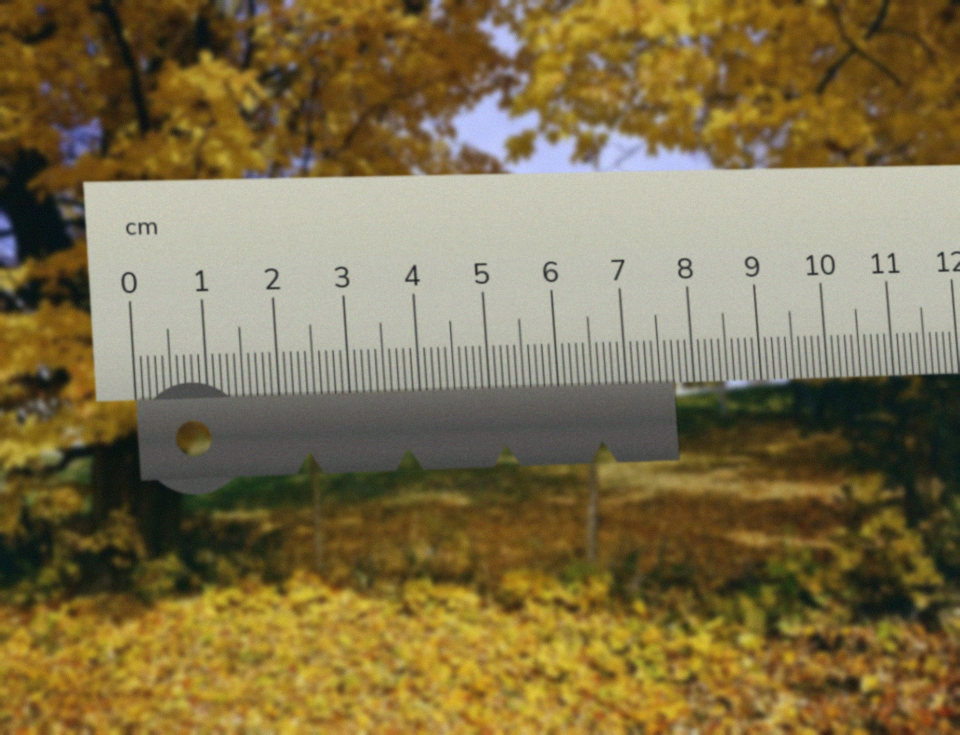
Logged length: 7.7 cm
